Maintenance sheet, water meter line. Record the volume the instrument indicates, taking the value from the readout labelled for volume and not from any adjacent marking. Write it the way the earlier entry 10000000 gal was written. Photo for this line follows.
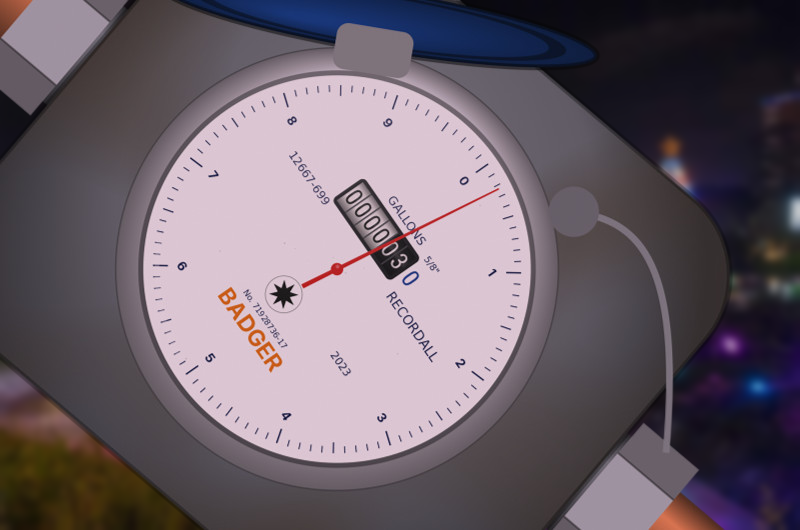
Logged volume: 30.2 gal
